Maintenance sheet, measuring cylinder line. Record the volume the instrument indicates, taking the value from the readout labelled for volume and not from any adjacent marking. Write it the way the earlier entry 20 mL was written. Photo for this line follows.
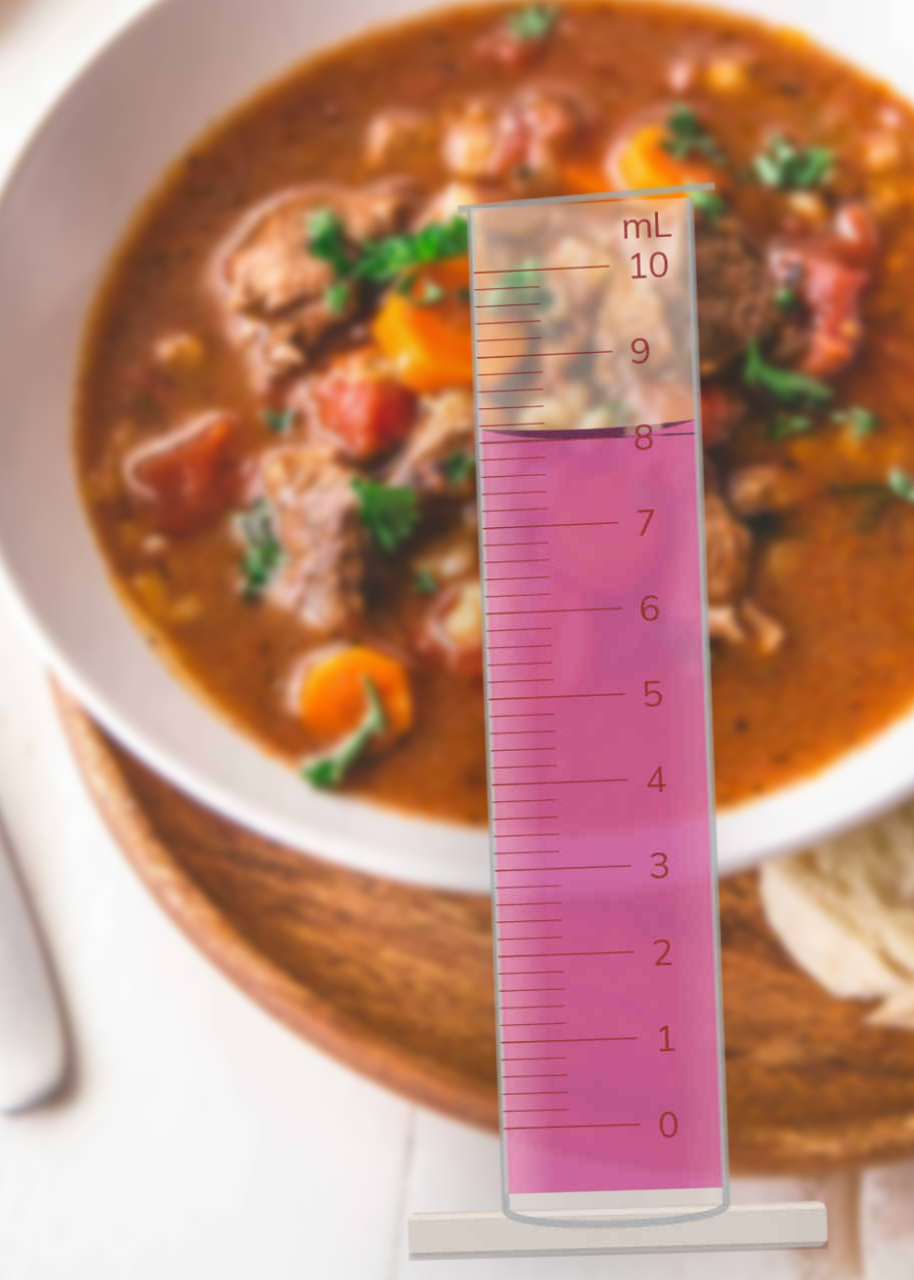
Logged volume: 8 mL
